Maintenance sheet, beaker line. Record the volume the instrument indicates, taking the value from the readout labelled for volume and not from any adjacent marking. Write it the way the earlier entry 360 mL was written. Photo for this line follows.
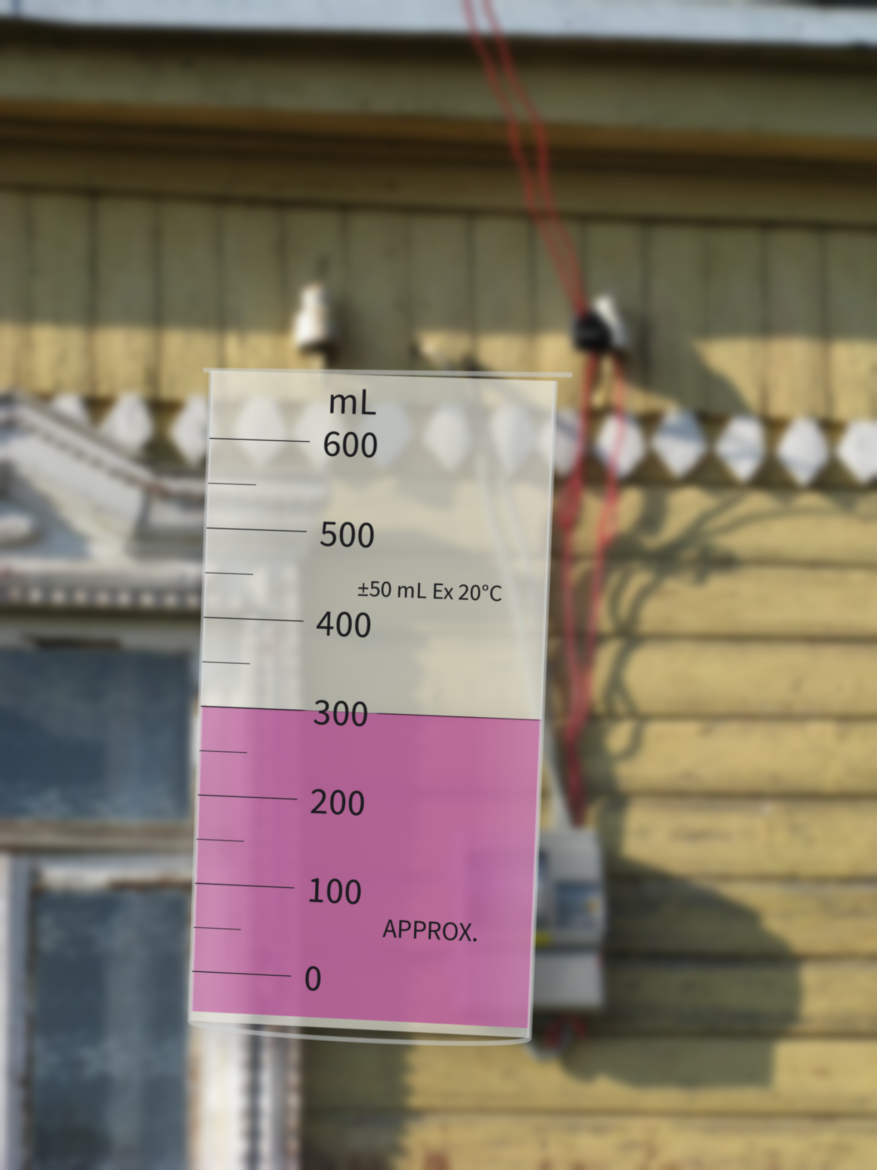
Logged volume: 300 mL
